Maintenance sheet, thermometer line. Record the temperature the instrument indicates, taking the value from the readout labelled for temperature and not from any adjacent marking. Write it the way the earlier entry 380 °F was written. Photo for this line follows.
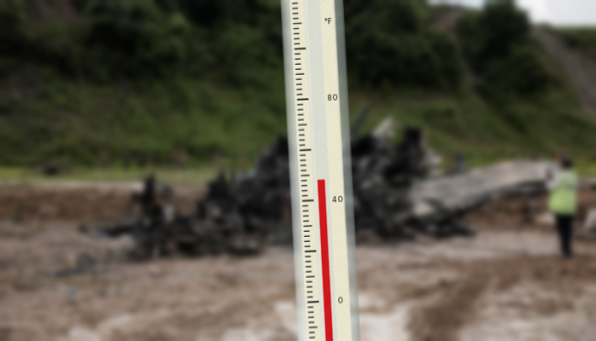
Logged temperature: 48 °F
